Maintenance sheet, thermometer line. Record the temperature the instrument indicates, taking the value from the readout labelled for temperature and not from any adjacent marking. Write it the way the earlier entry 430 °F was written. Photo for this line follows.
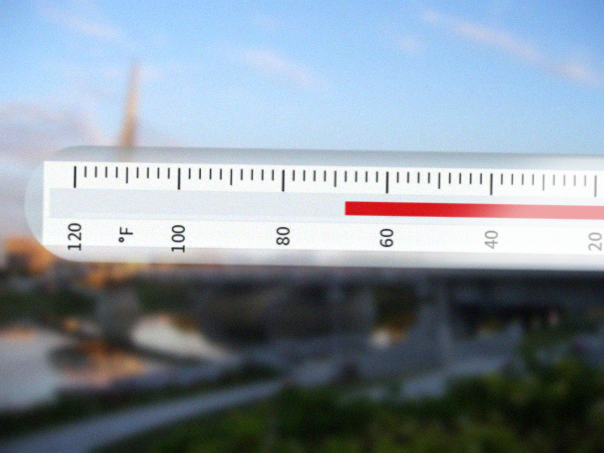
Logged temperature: 68 °F
